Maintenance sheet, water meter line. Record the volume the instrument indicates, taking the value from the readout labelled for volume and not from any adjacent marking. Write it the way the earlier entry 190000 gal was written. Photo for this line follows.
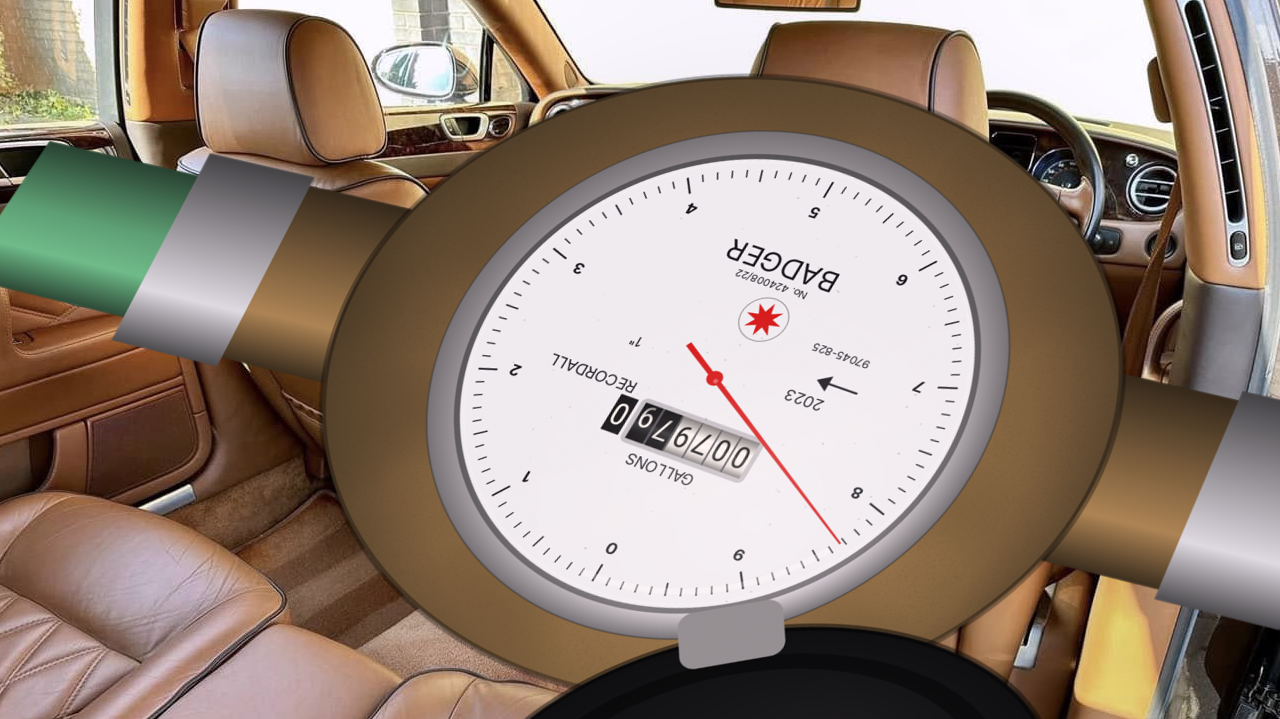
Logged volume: 79788.3 gal
